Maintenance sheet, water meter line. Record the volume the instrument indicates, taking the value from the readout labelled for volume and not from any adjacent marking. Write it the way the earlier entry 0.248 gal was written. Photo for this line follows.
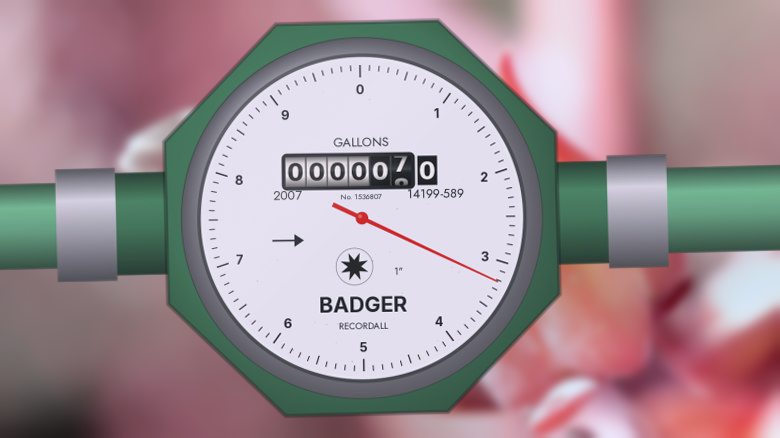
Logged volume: 73.2 gal
